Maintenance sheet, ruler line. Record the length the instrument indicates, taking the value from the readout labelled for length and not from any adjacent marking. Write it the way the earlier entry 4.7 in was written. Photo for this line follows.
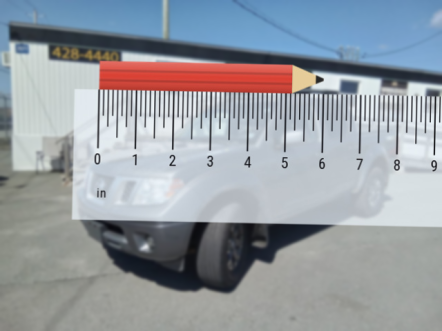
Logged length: 6 in
